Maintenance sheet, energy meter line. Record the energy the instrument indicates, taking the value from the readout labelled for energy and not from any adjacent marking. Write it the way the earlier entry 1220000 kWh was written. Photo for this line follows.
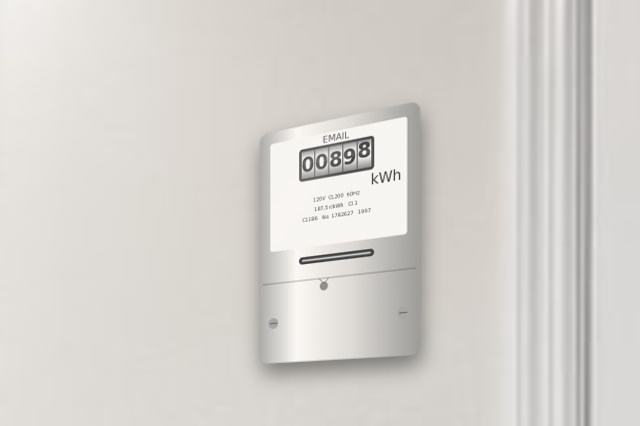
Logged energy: 898 kWh
